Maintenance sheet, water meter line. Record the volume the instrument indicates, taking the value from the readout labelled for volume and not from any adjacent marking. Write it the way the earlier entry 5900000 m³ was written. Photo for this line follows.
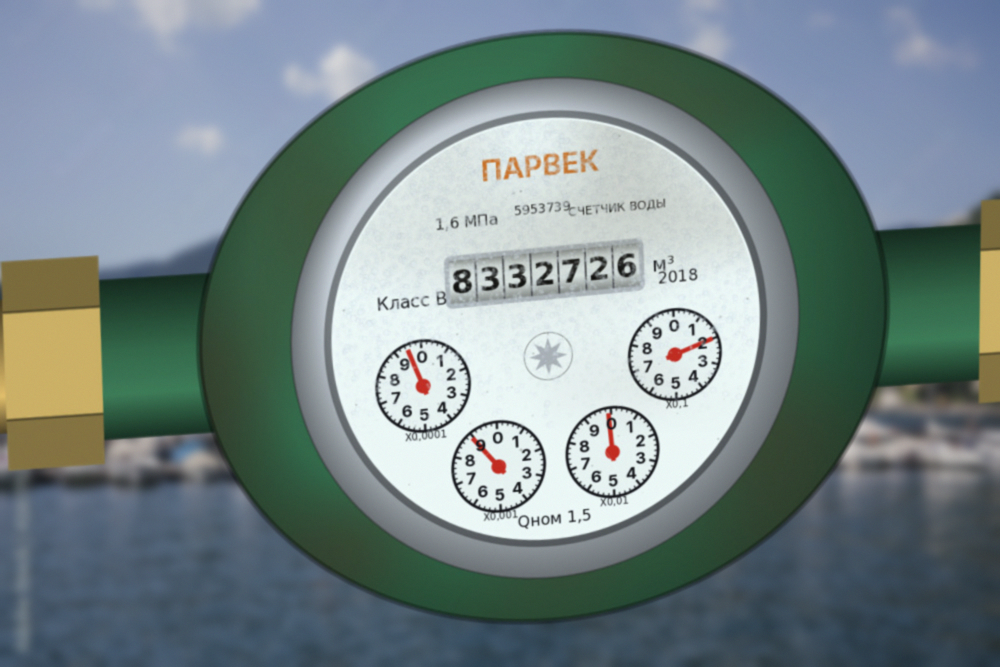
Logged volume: 8332726.1989 m³
